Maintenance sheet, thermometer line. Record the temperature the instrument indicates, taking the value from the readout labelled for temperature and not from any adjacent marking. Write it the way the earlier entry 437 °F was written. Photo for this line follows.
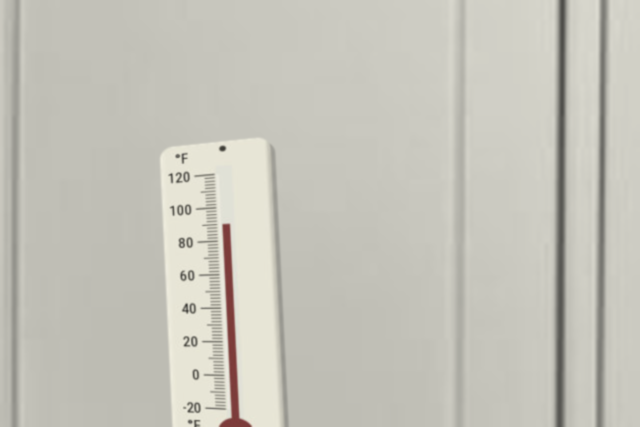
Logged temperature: 90 °F
